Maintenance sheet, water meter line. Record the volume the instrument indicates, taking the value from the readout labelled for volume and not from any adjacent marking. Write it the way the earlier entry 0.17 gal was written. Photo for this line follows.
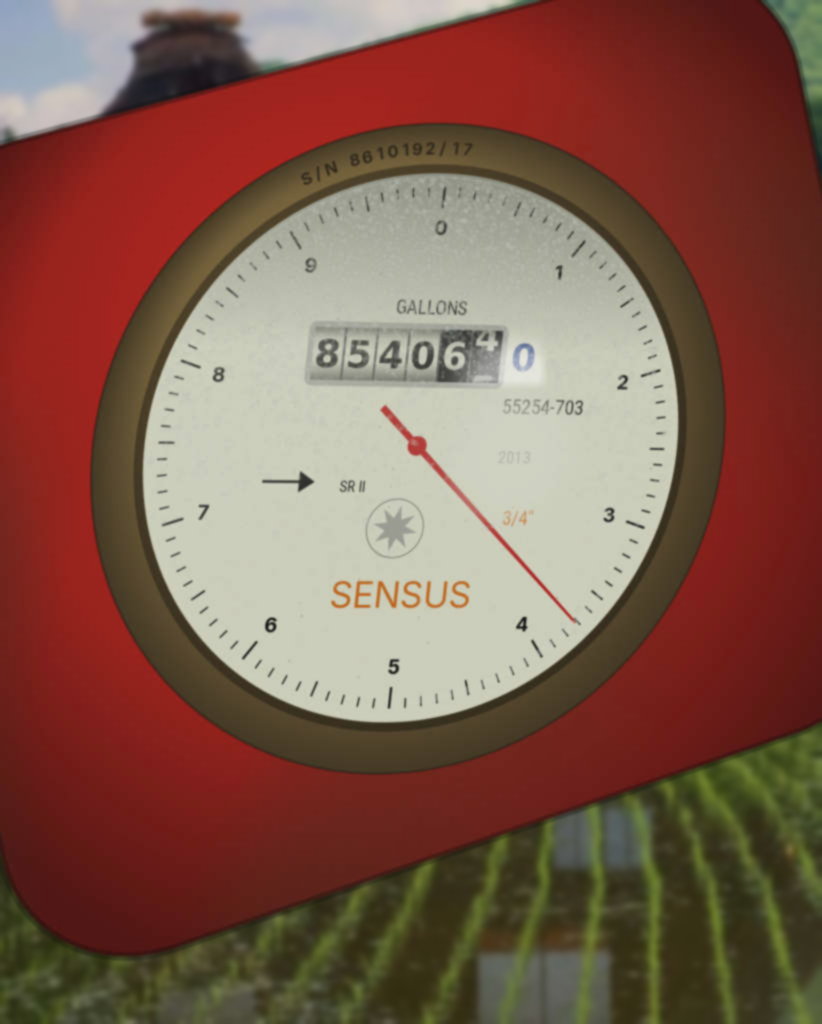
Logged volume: 8540643.7 gal
